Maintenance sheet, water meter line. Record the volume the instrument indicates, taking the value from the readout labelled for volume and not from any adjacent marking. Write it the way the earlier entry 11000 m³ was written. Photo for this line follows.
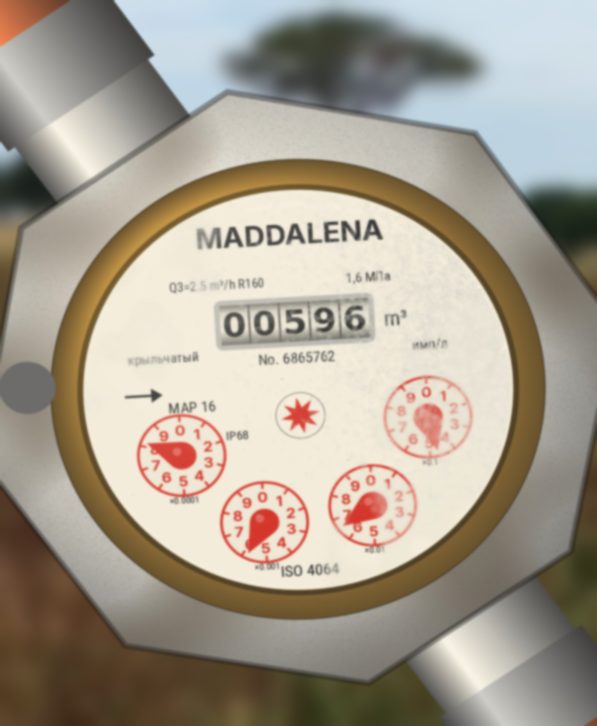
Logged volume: 596.4658 m³
